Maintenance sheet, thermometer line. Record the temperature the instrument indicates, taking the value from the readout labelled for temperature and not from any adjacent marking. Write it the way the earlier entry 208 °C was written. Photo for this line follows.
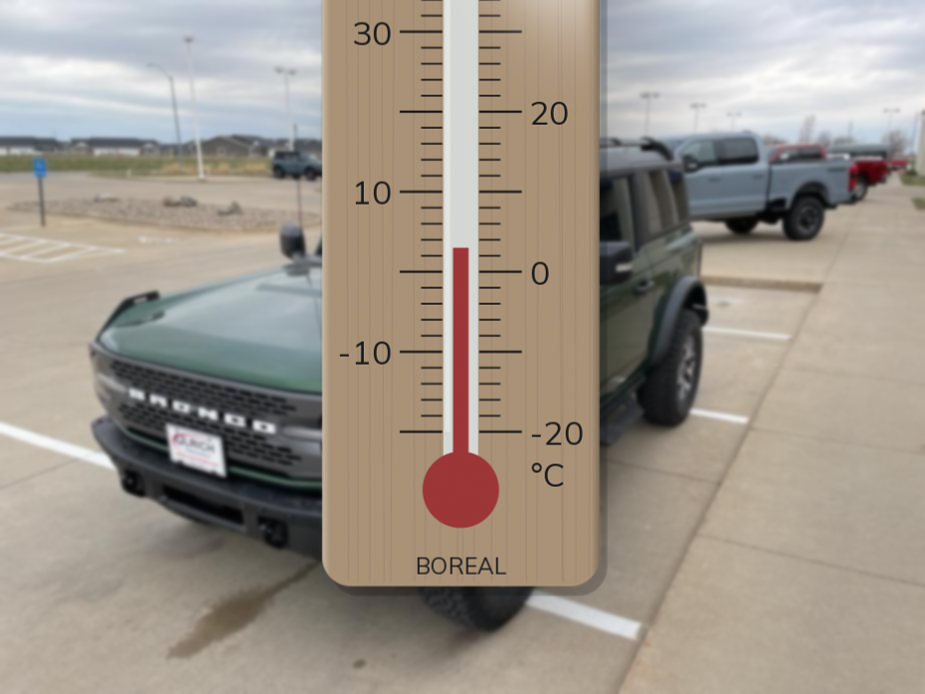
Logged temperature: 3 °C
